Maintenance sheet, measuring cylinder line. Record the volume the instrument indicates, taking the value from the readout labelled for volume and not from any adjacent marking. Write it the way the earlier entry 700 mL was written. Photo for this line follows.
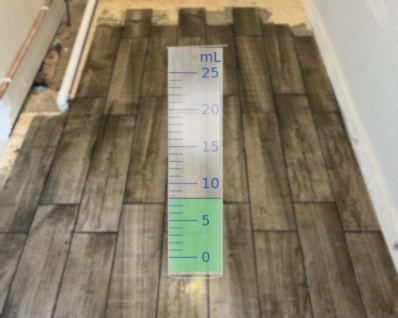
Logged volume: 8 mL
